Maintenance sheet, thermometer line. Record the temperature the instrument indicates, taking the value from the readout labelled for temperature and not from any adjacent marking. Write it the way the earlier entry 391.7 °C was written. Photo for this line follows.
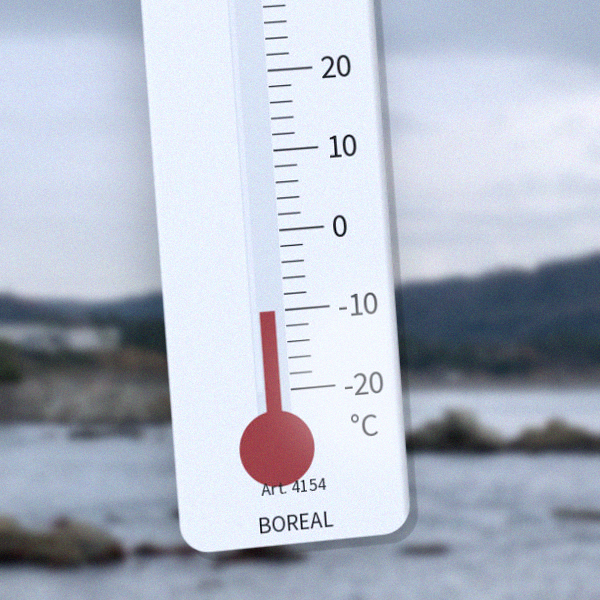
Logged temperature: -10 °C
